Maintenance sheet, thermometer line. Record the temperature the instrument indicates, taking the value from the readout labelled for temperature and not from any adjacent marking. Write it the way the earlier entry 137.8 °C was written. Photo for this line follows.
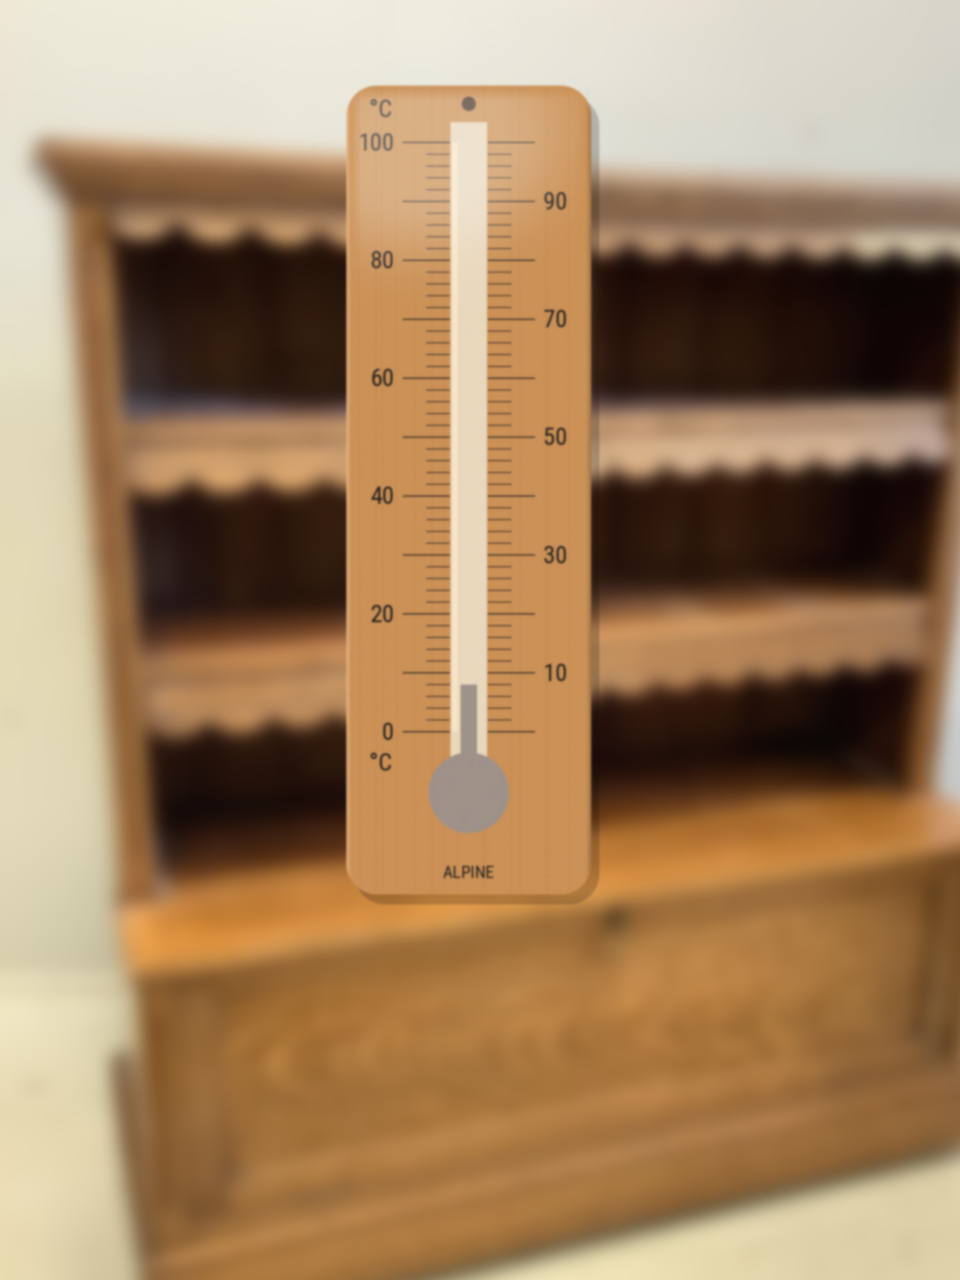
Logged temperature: 8 °C
